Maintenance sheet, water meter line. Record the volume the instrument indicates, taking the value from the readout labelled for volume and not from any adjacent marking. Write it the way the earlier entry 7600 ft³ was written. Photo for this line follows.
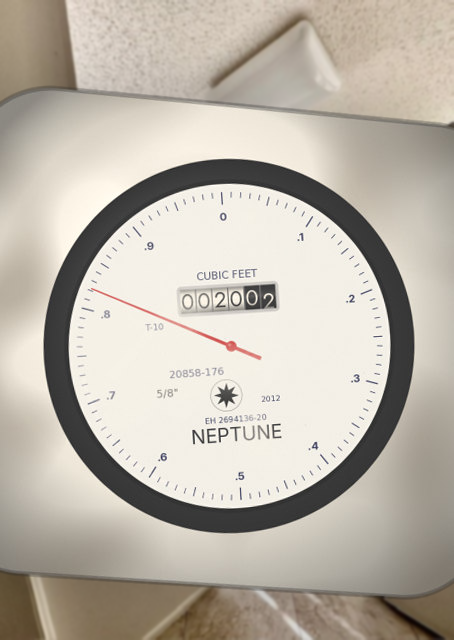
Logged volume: 2001.82 ft³
